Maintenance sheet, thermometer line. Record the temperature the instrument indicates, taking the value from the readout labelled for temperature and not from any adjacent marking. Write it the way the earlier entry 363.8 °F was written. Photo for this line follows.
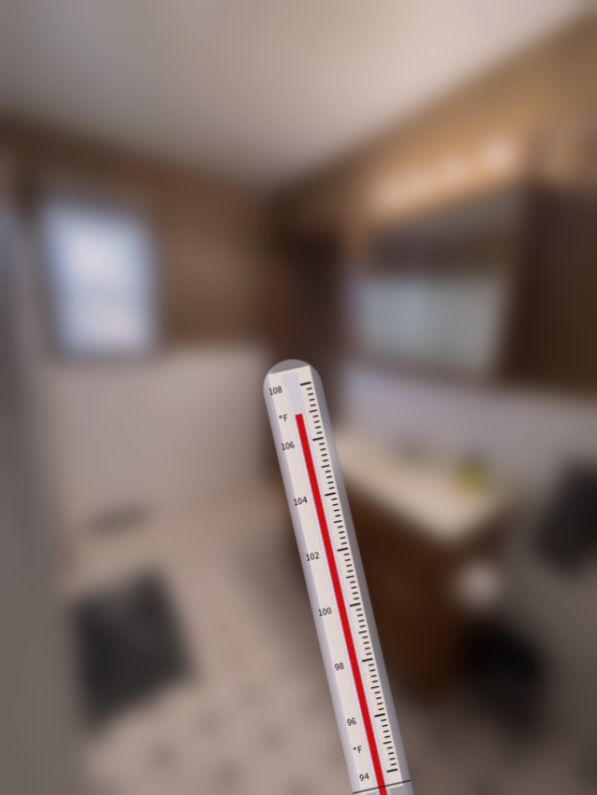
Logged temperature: 107 °F
